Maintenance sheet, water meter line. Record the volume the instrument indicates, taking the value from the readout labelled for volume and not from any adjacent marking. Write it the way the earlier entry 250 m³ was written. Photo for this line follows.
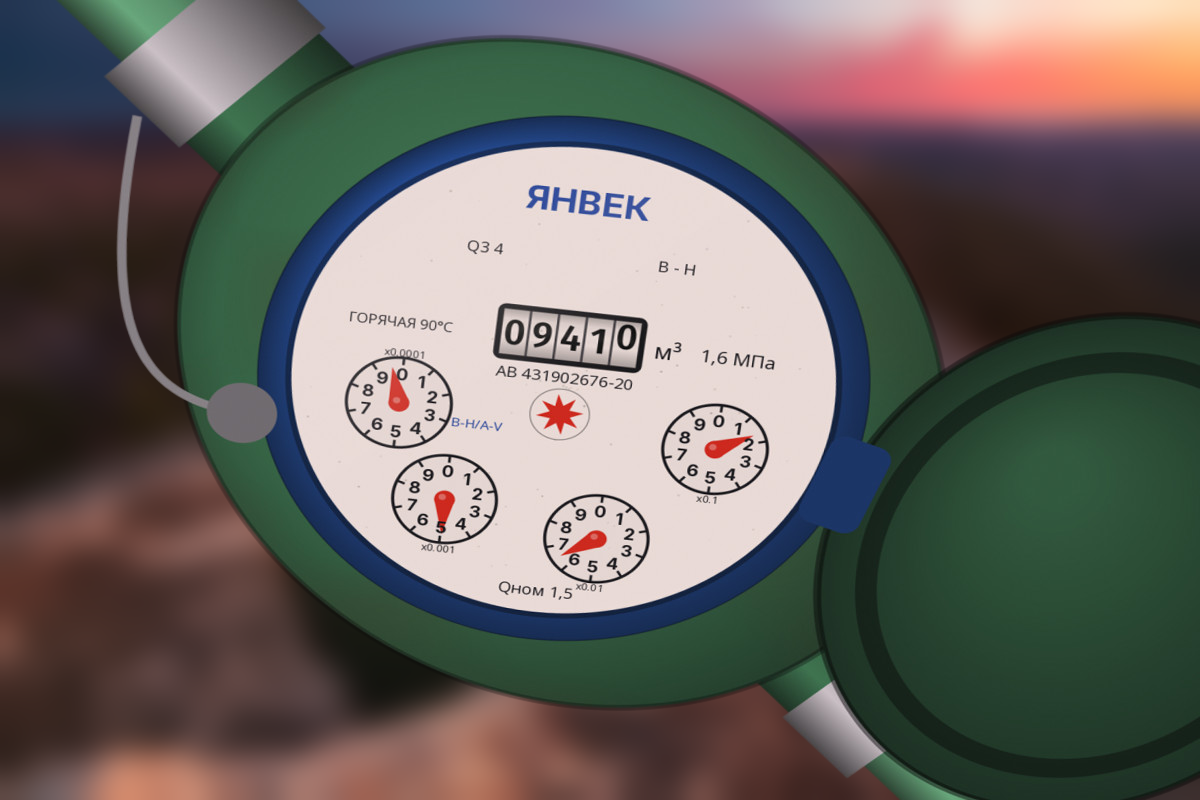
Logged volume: 9410.1649 m³
